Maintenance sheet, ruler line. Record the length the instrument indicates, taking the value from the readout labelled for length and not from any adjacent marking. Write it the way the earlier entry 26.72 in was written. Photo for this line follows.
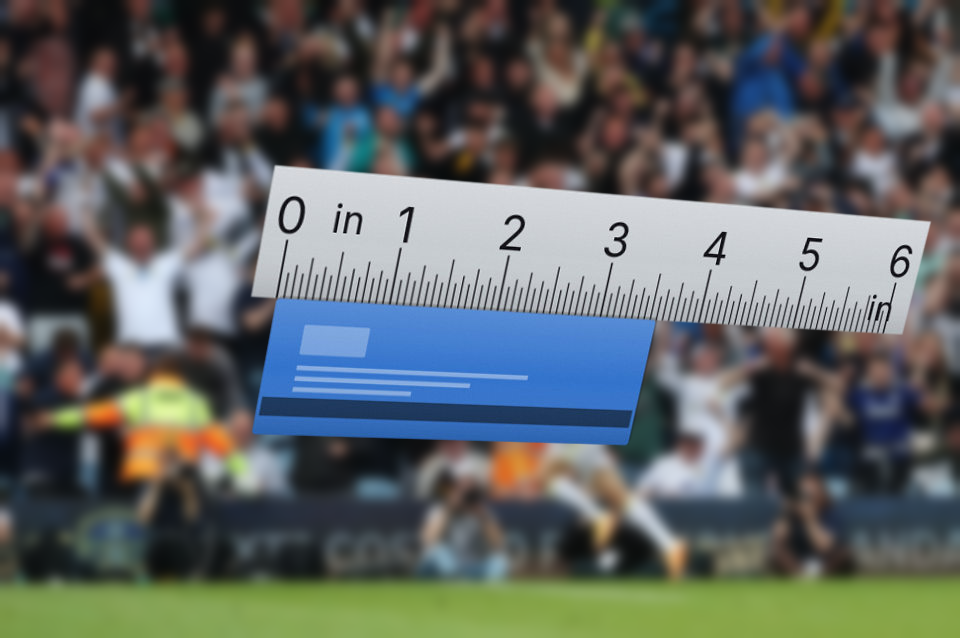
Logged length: 3.5625 in
